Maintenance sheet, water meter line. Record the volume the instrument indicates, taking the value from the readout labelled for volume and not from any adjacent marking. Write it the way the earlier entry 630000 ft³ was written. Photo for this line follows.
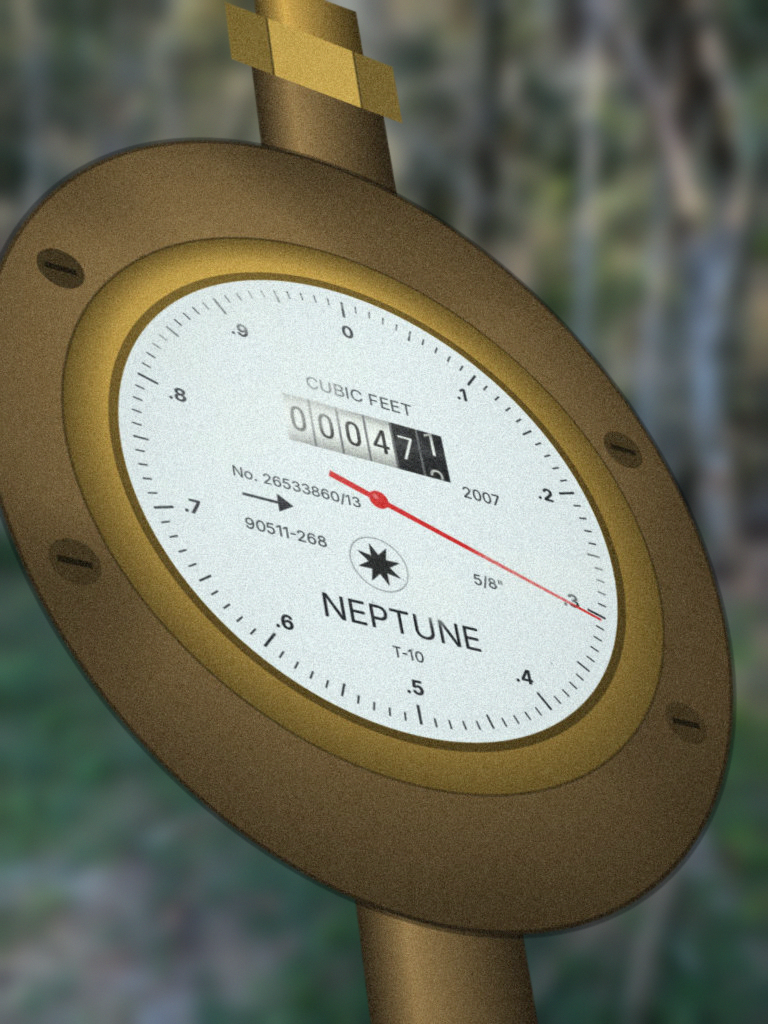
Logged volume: 471.30 ft³
